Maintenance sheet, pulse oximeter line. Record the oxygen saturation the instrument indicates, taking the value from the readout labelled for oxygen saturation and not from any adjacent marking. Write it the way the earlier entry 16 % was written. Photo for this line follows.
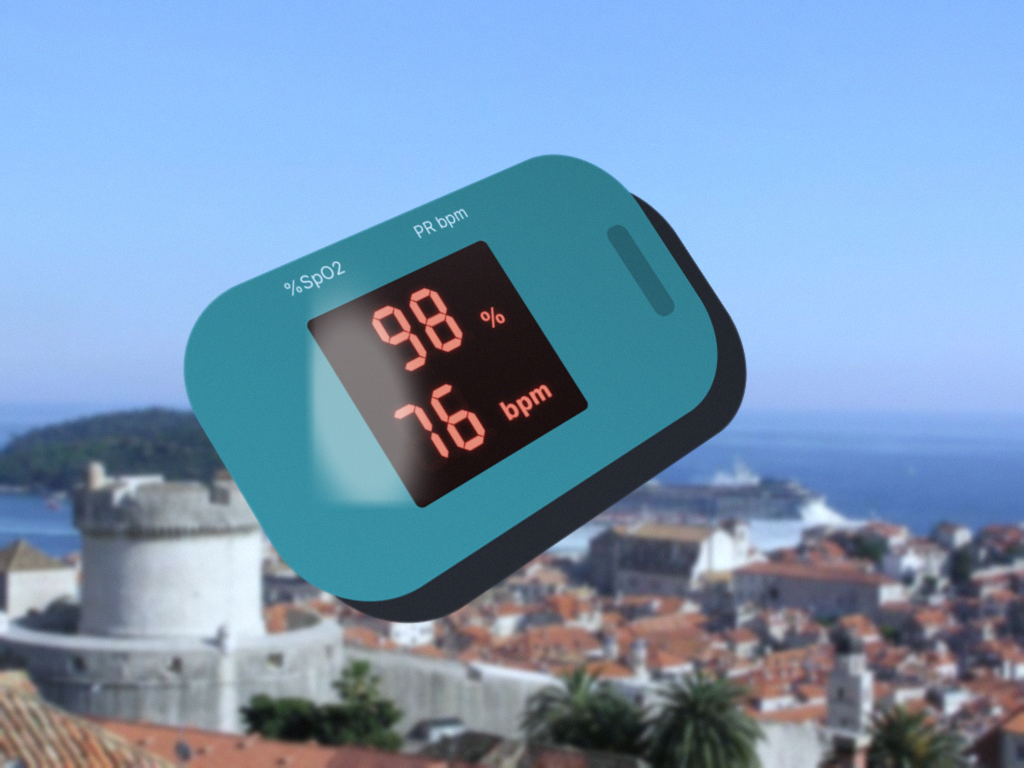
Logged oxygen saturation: 98 %
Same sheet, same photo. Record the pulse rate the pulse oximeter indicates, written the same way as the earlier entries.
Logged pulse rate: 76 bpm
